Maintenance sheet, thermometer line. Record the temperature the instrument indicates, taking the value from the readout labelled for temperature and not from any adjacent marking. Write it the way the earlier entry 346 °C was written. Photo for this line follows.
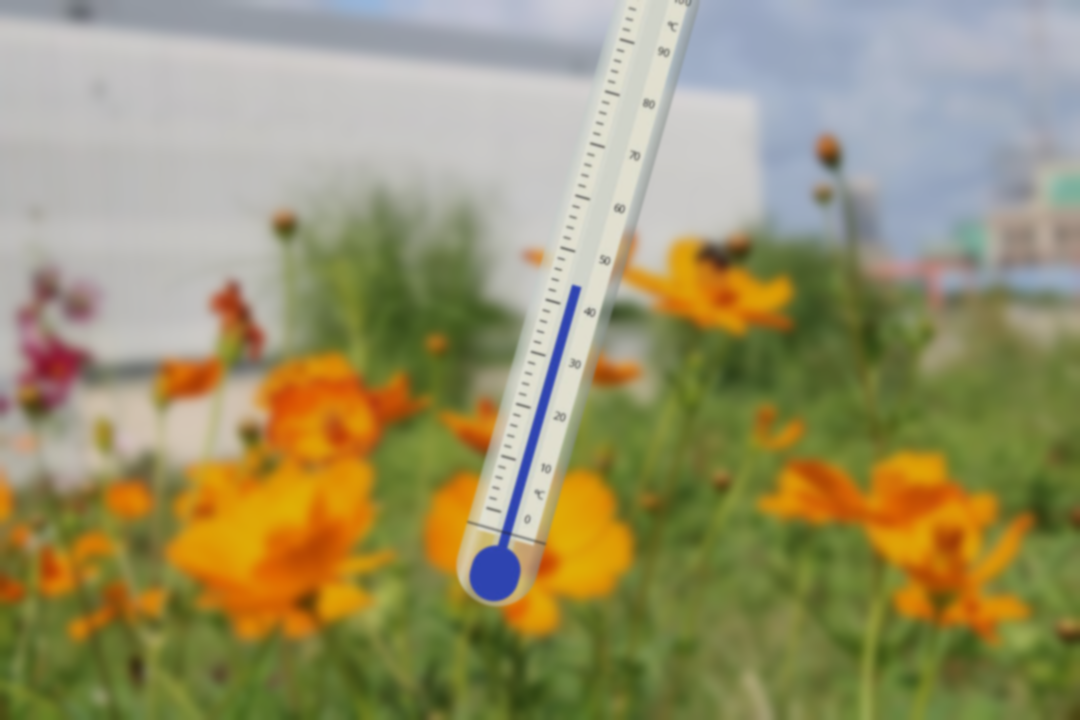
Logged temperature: 44 °C
